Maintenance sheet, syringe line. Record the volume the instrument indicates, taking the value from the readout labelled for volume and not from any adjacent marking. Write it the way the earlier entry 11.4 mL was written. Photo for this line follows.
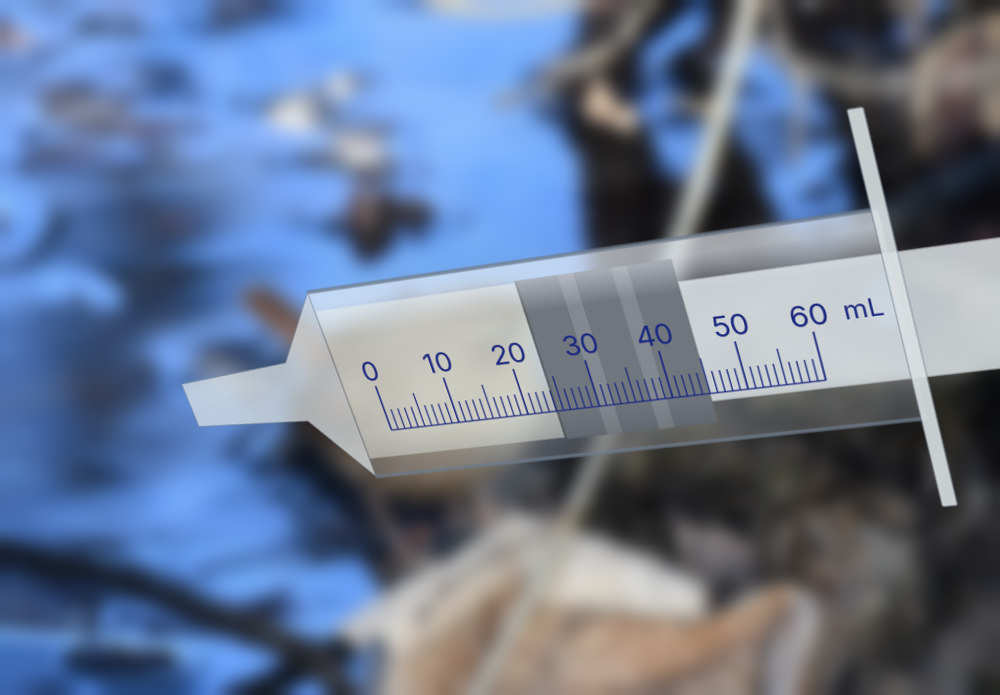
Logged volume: 24 mL
